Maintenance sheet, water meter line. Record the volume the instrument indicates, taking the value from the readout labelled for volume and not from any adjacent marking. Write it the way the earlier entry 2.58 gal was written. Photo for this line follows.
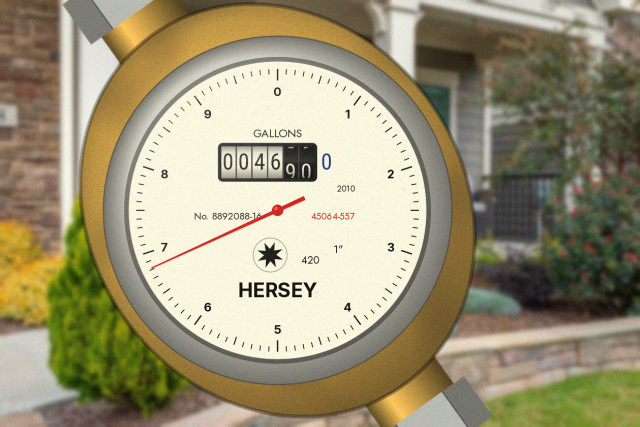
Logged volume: 46896.8 gal
